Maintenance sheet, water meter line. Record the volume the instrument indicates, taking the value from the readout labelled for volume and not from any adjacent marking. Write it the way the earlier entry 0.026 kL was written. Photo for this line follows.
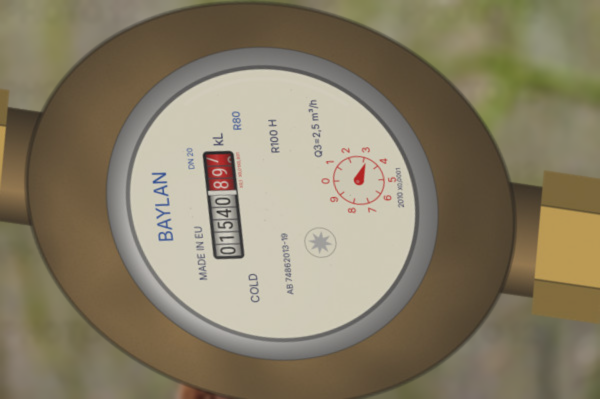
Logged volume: 1540.8973 kL
